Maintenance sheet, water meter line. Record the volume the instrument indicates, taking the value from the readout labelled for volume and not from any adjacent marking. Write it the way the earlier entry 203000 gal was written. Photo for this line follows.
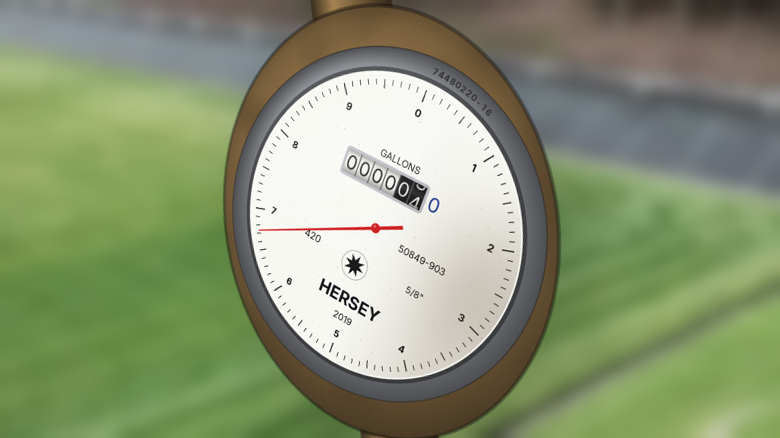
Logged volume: 36.7 gal
